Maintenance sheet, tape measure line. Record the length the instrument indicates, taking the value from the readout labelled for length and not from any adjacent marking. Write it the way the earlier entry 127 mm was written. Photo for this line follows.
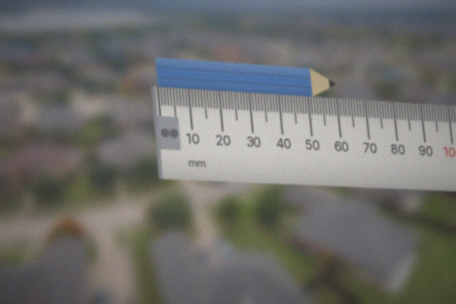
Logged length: 60 mm
